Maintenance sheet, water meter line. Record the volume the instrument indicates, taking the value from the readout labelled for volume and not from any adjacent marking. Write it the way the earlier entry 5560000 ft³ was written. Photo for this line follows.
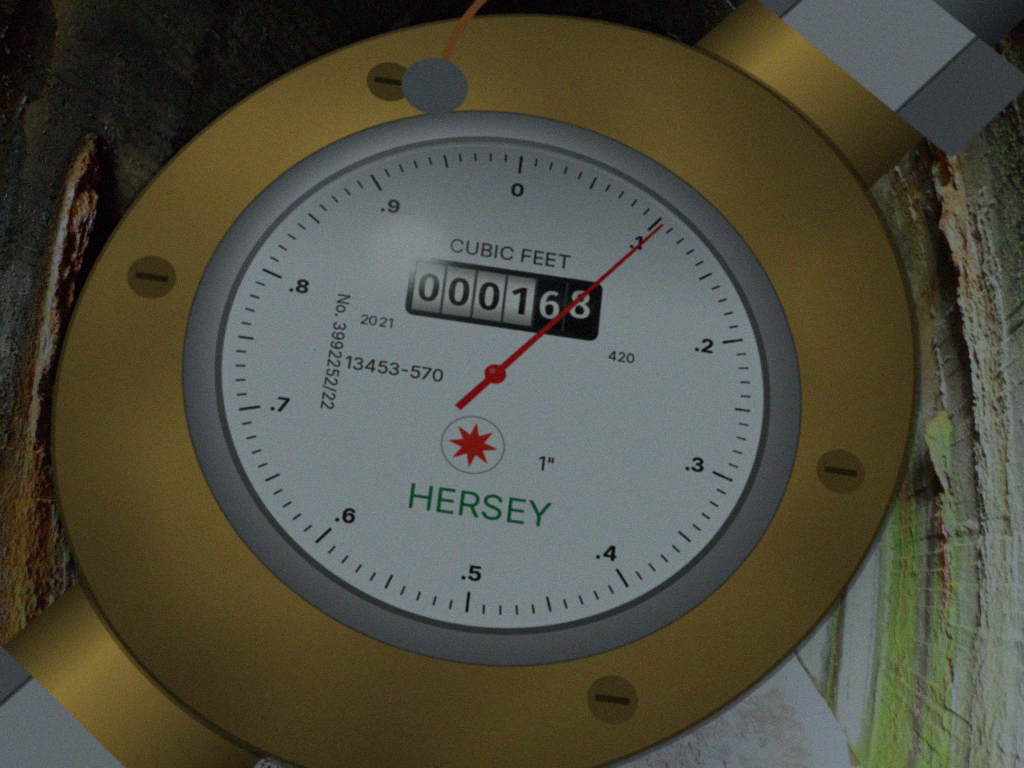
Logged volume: 168.10 ft³
